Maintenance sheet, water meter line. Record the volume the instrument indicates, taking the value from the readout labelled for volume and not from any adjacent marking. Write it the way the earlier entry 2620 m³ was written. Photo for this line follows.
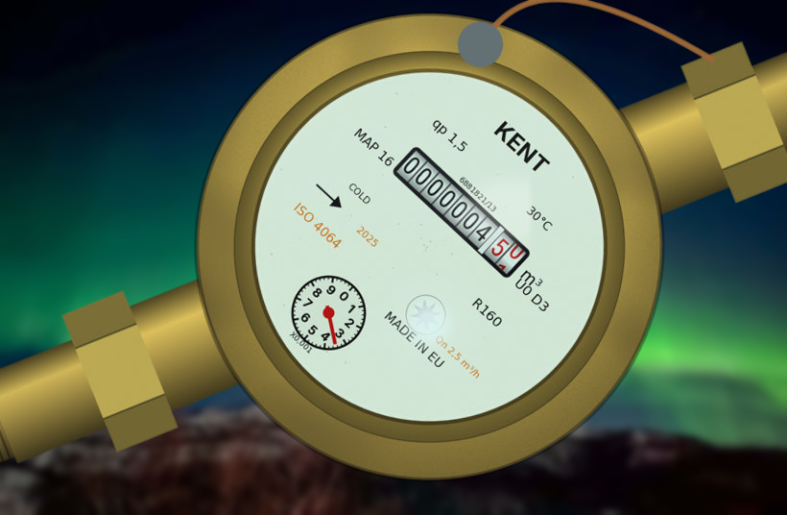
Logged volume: 4.503 m³
